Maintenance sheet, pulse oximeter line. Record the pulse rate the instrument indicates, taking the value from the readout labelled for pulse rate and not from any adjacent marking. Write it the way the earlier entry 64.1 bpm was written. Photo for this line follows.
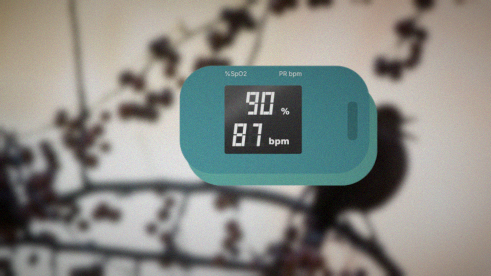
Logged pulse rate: 87 bpm
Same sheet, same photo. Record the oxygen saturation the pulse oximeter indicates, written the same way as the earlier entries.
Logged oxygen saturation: 90 %
